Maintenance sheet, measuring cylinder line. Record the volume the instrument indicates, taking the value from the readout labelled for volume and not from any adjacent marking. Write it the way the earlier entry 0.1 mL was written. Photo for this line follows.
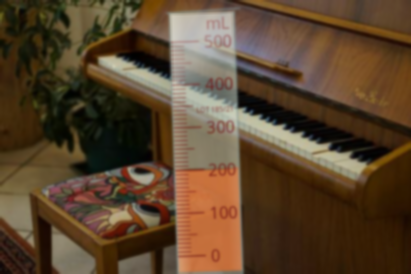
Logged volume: 200 mL
